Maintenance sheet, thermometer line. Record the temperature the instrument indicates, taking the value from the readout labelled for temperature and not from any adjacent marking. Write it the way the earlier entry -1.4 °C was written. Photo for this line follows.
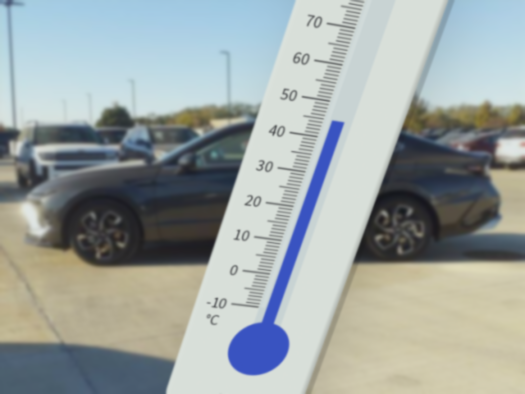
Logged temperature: 45 °C
